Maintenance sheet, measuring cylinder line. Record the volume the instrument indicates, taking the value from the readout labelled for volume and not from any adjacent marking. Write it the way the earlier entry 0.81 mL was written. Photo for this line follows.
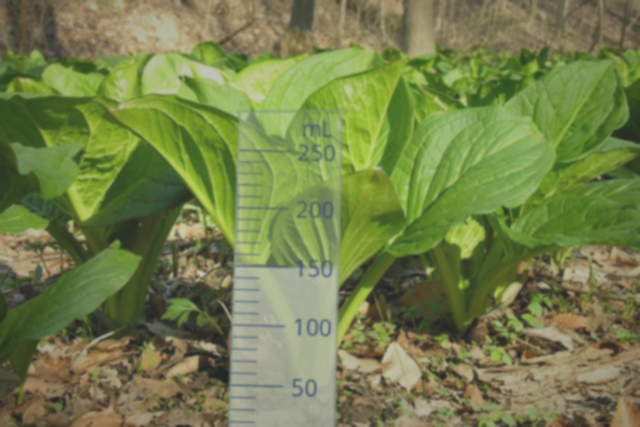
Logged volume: 150 mL
